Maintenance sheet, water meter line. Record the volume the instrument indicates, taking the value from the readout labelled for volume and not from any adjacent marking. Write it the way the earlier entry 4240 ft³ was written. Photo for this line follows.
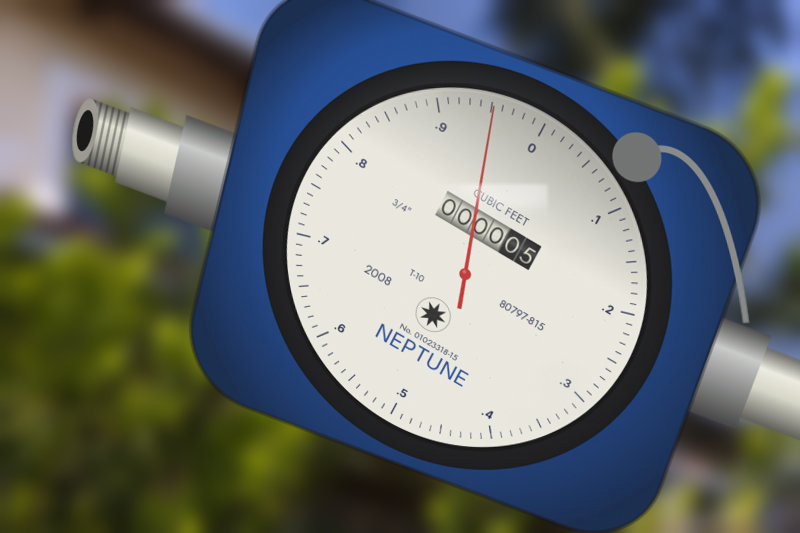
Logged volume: 4.95 ft³
